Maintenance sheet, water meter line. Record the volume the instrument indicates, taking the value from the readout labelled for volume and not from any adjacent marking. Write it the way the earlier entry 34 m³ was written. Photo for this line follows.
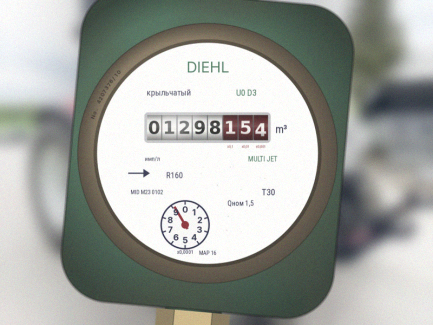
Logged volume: 1298.1539 m³
